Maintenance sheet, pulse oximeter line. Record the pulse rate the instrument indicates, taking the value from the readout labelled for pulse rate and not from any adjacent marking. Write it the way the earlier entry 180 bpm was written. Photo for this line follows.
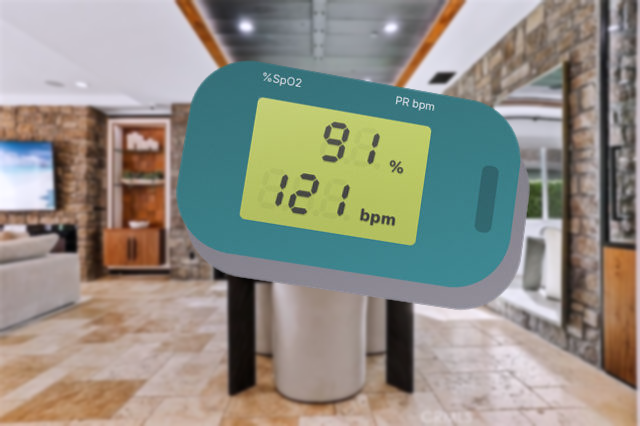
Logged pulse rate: 121 bpm
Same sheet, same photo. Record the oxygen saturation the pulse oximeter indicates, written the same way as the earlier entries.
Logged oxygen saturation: 91 %
